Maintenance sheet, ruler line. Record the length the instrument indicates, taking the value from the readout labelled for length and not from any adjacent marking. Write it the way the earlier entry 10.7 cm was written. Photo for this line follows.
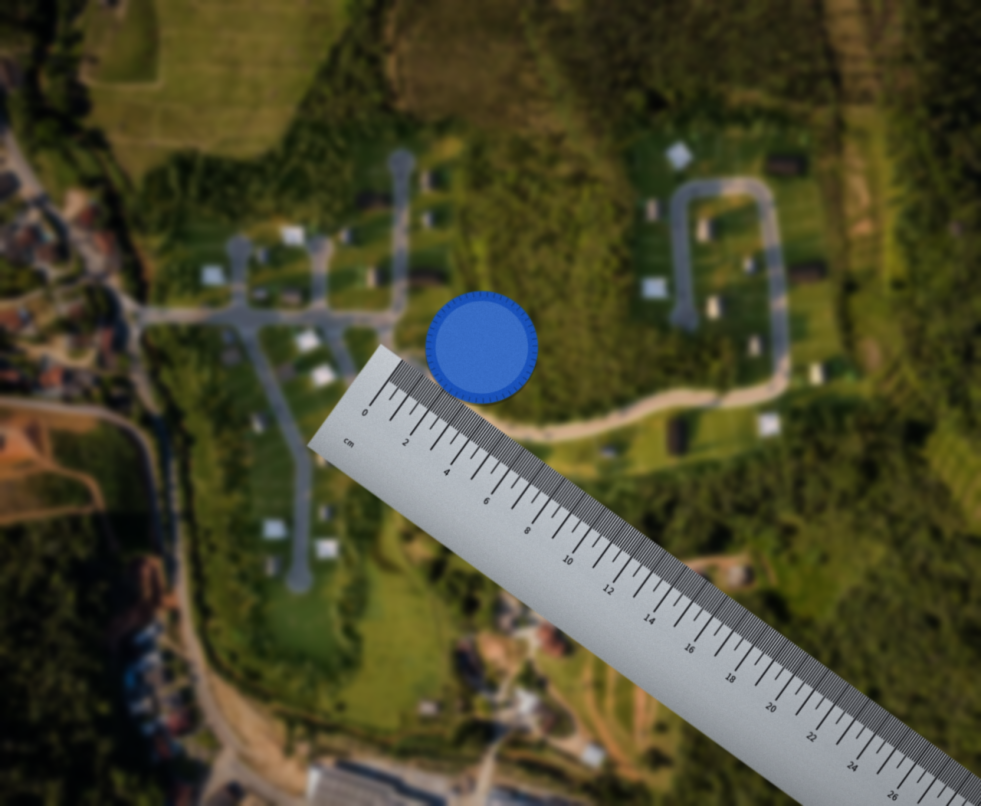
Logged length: 4.5 cm
